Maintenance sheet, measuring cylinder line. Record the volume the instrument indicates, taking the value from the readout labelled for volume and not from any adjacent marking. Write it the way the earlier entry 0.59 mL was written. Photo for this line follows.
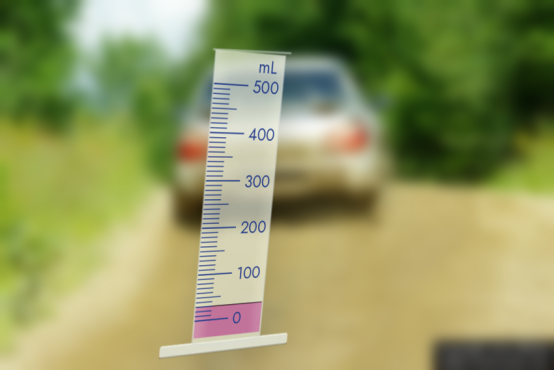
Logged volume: 30 mL
